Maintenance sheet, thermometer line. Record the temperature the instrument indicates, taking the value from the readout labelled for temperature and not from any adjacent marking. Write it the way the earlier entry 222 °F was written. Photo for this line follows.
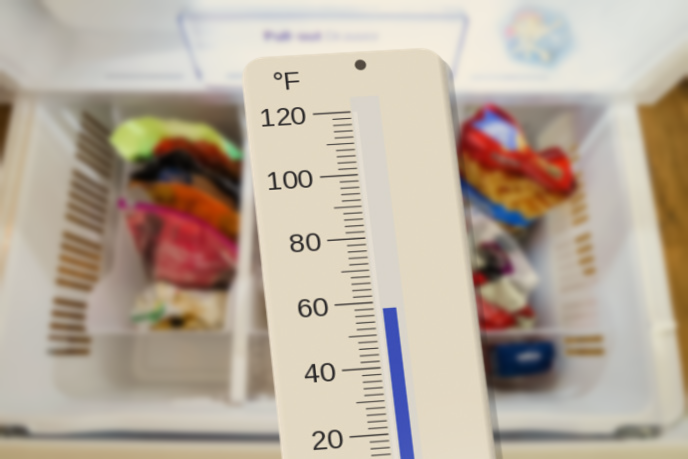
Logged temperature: 58 °F
